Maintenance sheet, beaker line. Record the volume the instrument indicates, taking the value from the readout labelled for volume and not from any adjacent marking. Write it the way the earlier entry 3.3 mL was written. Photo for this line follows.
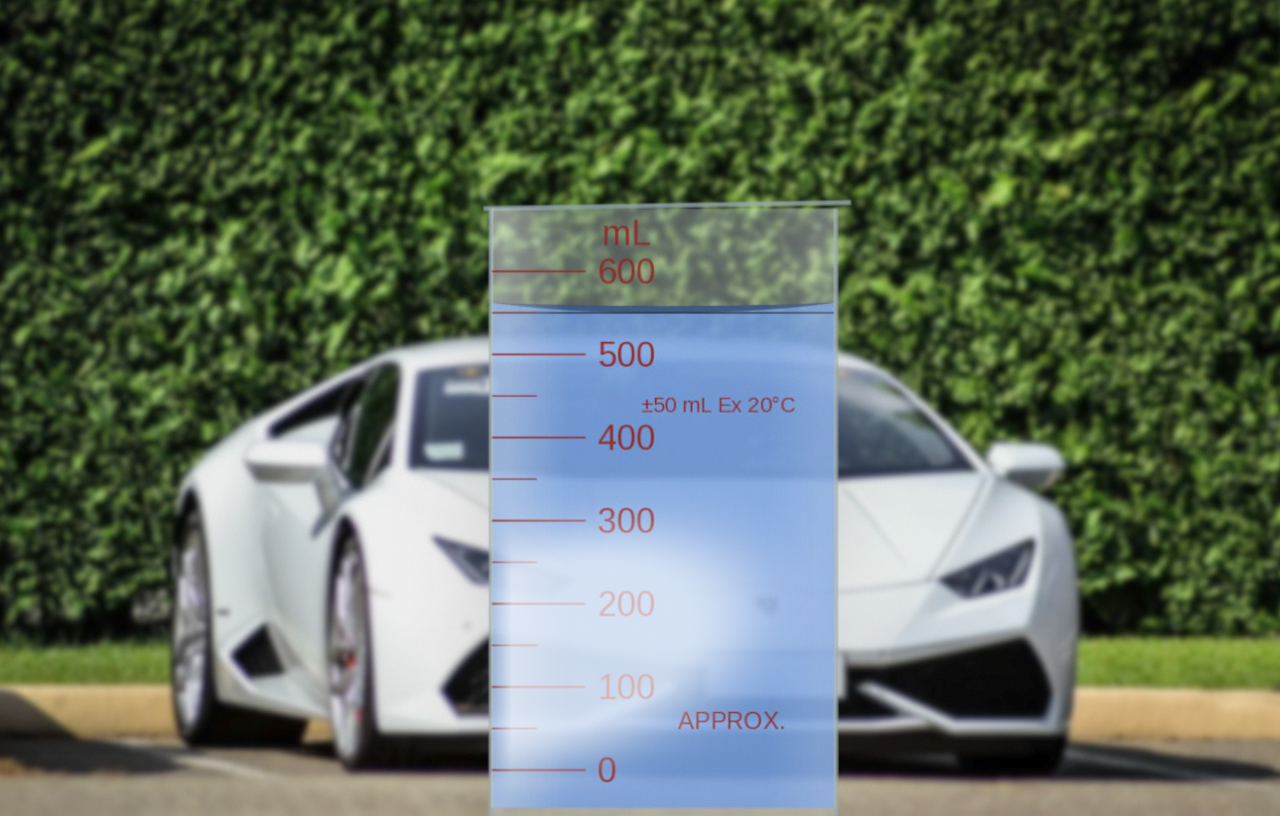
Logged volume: 550 mL
